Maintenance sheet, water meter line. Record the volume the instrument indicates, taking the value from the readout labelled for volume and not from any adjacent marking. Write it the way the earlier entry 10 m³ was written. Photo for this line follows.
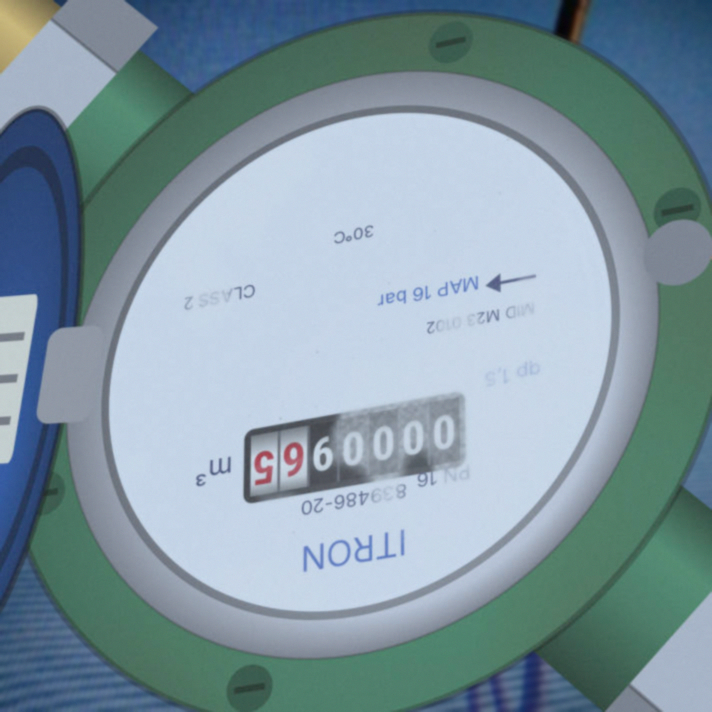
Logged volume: 9.65 m³
